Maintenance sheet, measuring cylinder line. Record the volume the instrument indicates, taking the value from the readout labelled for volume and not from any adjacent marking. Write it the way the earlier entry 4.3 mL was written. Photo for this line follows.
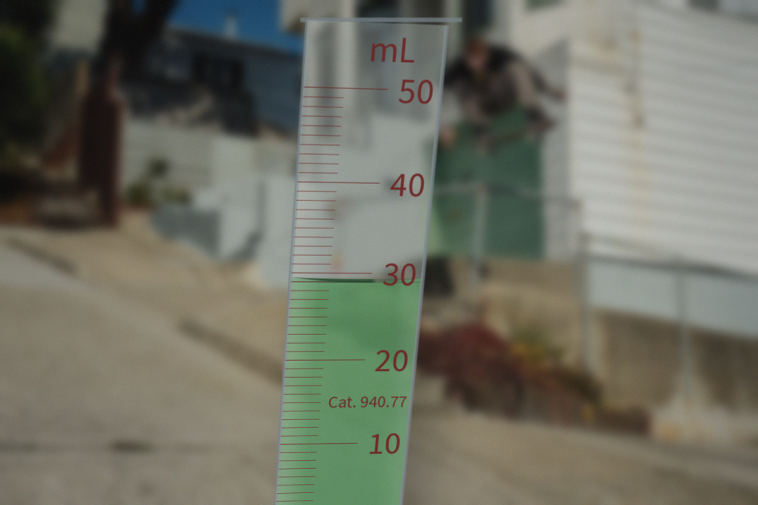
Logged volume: 29 mL
